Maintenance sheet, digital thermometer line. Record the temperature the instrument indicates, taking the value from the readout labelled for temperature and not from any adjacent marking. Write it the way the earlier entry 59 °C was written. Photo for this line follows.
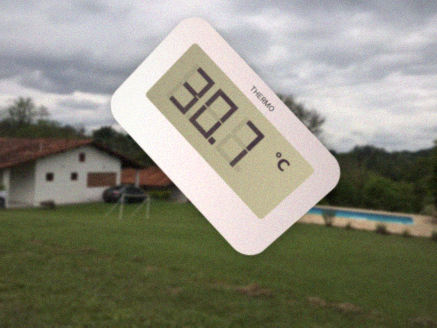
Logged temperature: 30.7 °C
